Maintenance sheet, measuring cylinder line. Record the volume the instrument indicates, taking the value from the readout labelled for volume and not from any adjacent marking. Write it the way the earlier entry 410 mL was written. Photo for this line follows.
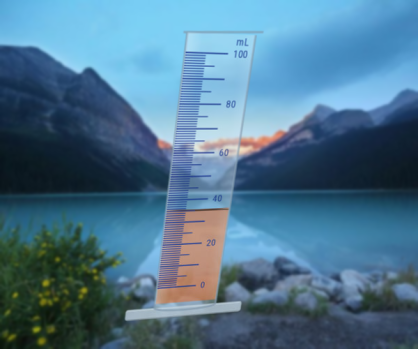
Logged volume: 35 mL
